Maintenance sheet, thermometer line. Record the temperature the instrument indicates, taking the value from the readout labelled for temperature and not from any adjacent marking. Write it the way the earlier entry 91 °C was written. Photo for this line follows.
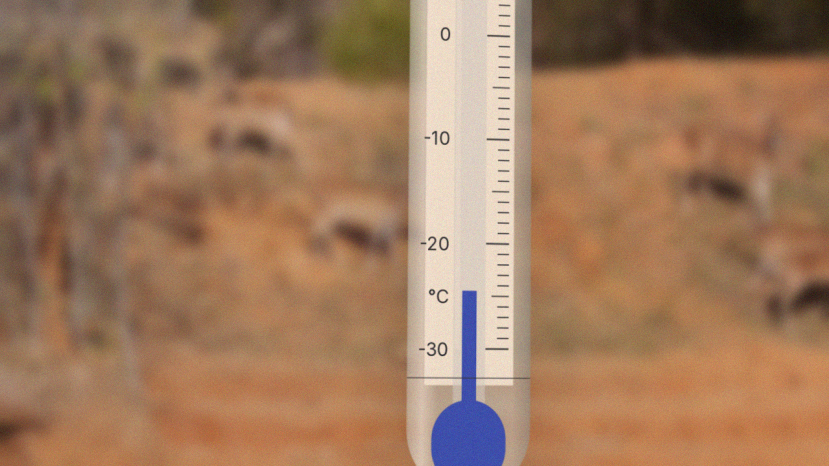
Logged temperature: -24.5 °C
